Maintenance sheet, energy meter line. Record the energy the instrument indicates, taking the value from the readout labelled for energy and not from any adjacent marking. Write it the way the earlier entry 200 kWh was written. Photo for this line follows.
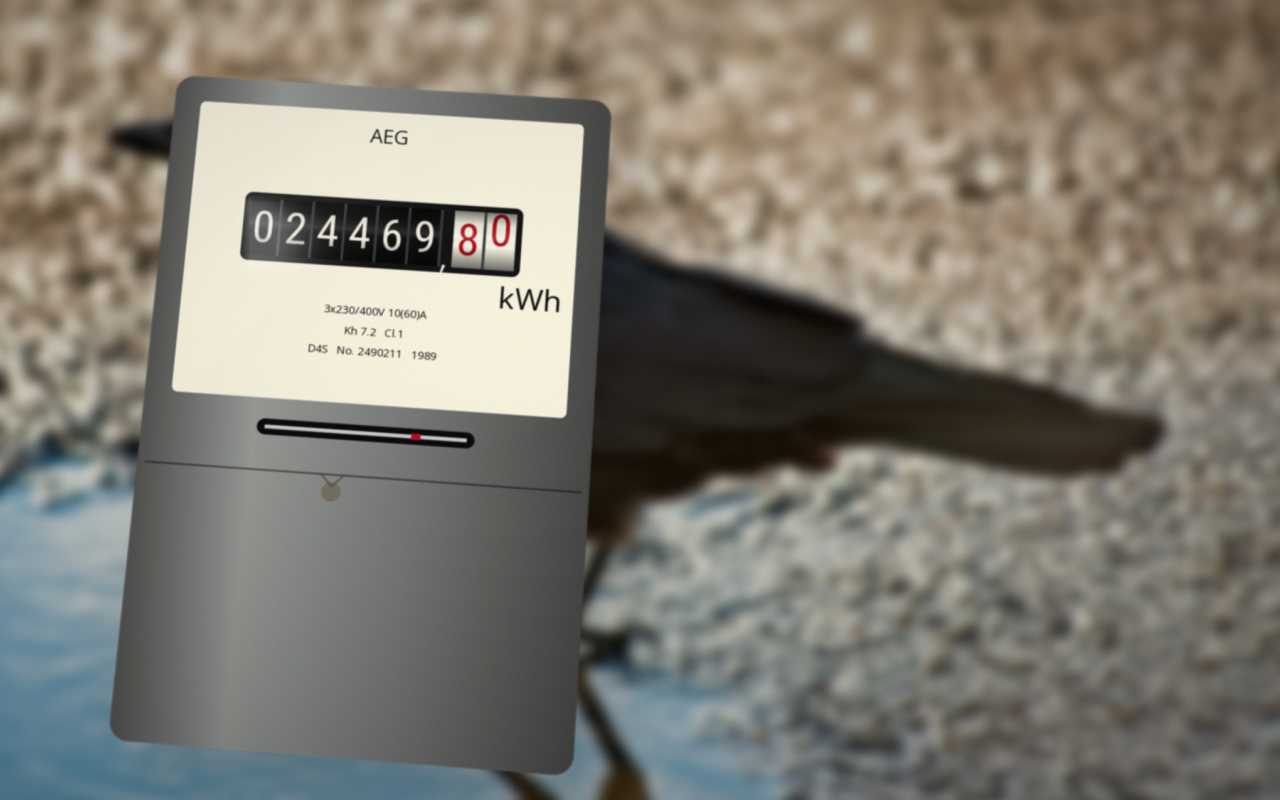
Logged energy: 24469.80 kWh
